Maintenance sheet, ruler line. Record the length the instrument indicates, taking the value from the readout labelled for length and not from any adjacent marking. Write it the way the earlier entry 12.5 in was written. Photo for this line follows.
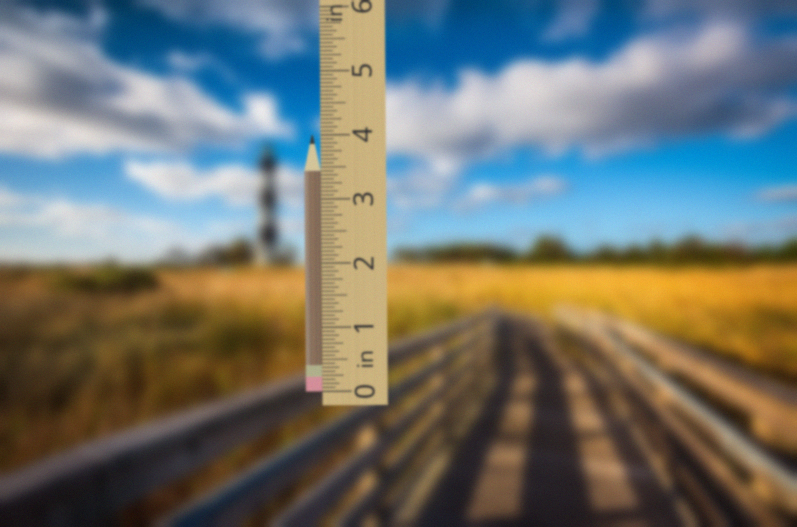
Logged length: 4 in
